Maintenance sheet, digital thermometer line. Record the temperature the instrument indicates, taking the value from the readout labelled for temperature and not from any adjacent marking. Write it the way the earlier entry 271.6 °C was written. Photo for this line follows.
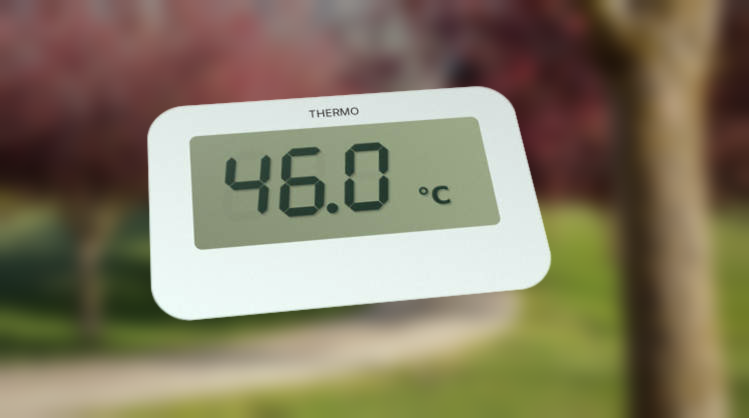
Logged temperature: 46.0 °C
